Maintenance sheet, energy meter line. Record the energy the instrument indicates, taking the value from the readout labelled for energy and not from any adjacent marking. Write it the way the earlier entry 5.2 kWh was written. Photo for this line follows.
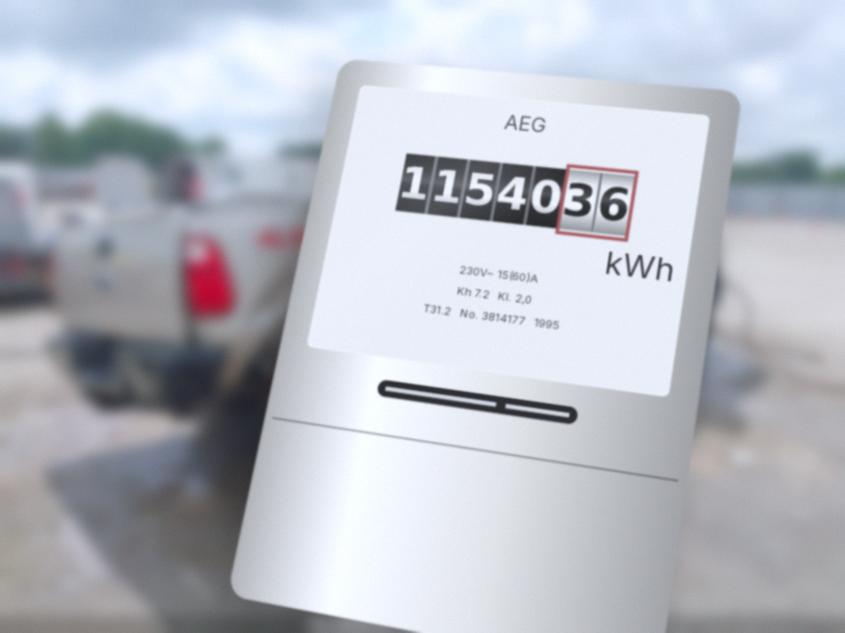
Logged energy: 11540.36 kWh
